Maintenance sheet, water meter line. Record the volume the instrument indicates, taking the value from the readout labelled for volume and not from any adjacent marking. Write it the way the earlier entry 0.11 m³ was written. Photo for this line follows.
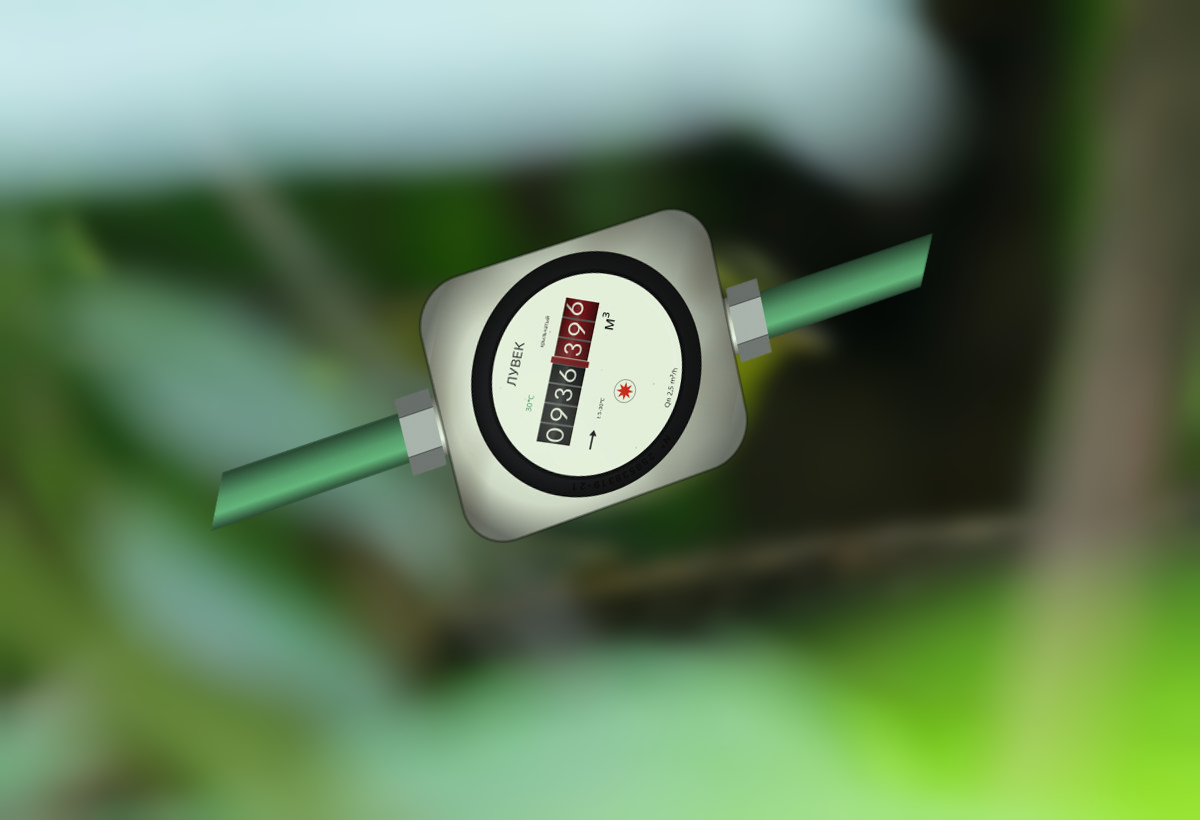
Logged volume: 936.396 m³
